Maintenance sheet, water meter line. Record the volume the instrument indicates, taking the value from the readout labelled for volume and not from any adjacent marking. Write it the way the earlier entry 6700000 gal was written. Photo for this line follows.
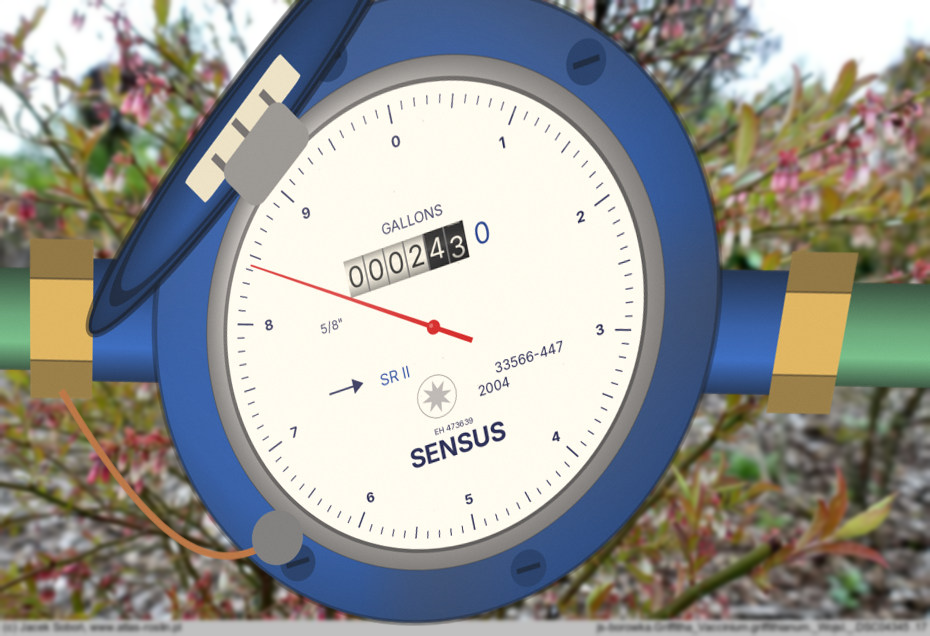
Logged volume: 2428.4 gal
